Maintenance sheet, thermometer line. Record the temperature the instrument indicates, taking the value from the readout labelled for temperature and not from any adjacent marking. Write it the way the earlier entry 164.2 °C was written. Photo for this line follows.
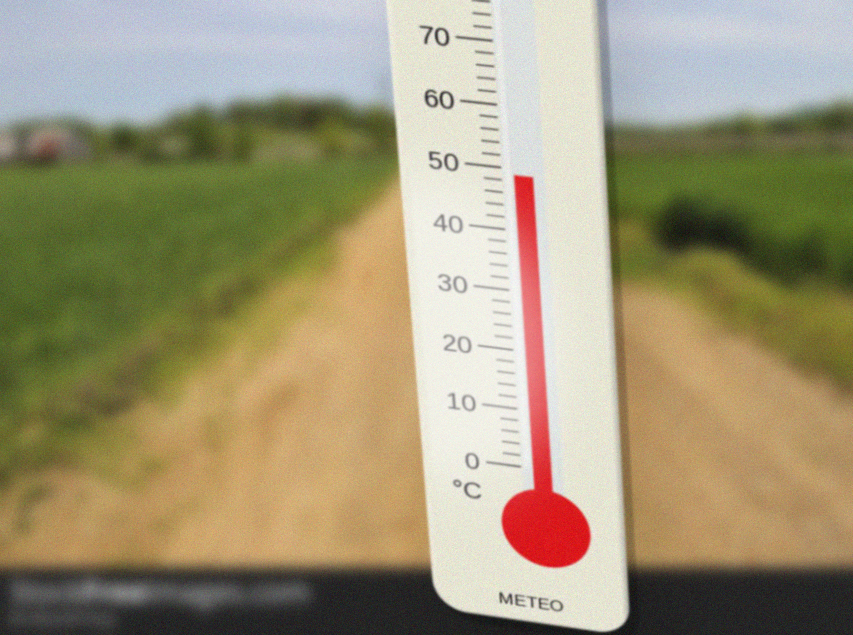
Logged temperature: 49 °C
